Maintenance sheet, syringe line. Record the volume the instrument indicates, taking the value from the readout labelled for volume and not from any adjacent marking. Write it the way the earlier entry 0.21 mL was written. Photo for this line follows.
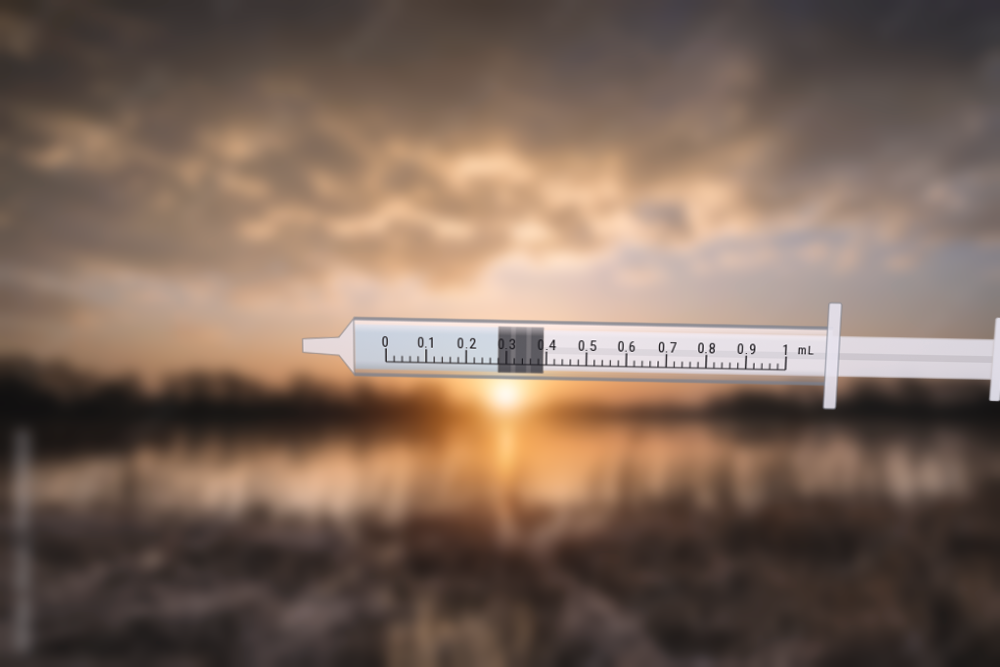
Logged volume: 0.28 mL
